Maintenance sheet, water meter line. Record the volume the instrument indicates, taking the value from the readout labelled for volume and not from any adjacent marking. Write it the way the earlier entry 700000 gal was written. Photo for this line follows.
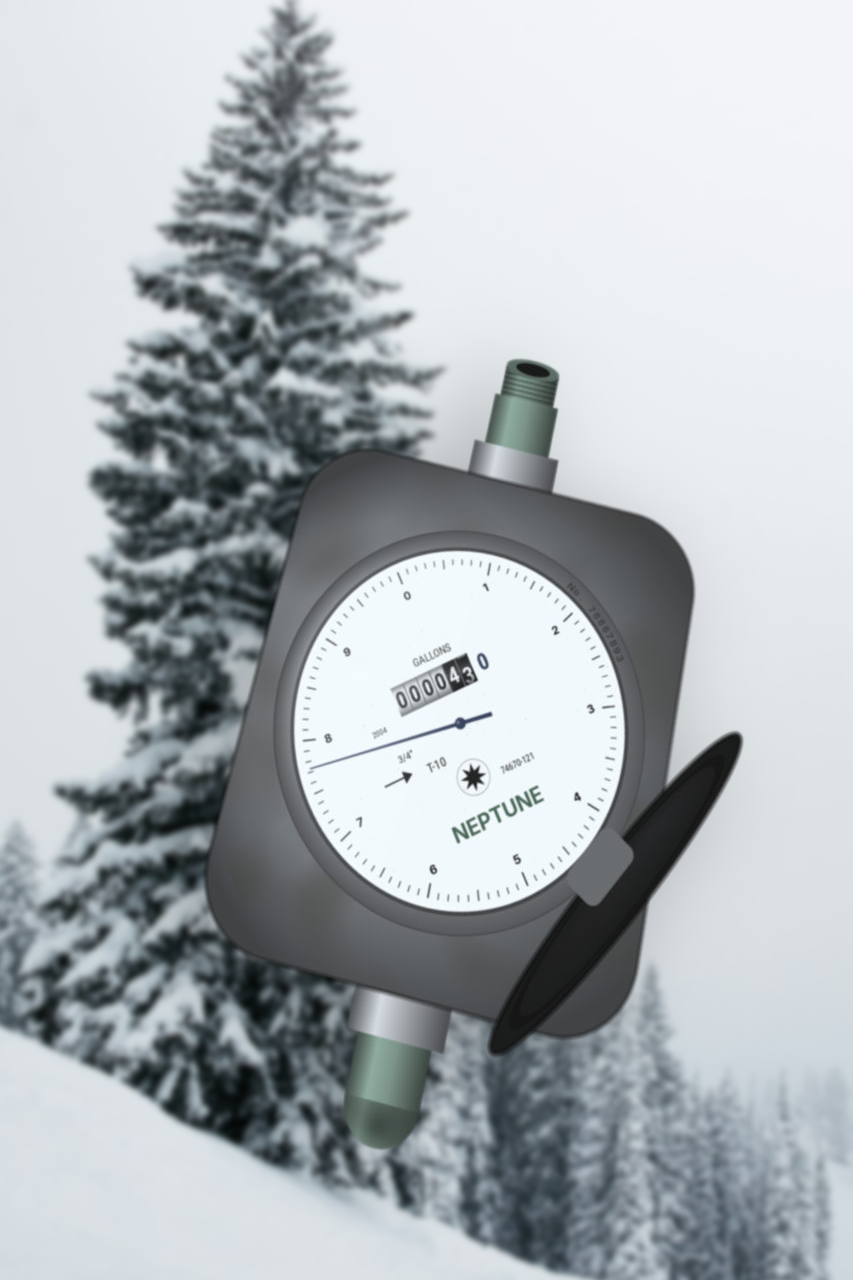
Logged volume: 427.7 gal
